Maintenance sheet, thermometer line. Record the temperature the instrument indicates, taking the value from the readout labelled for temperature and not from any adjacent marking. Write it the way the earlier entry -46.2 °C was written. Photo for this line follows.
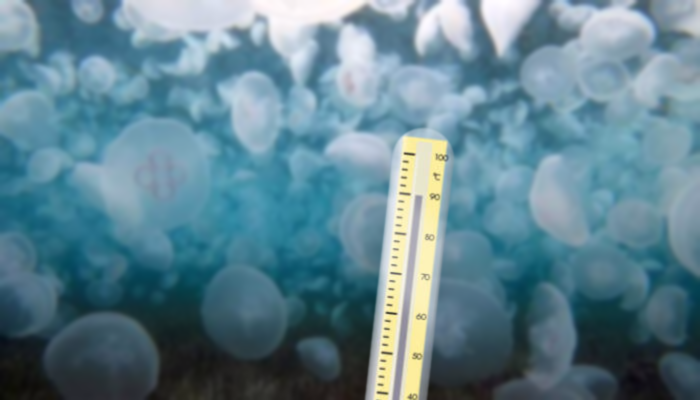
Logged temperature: 90 °C
